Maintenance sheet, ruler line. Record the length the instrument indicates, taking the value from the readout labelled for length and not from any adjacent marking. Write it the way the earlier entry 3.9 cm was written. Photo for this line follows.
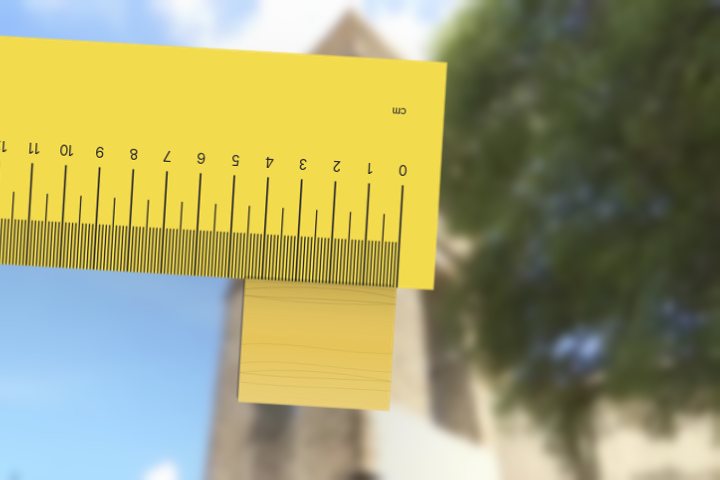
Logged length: 4.5 cm
